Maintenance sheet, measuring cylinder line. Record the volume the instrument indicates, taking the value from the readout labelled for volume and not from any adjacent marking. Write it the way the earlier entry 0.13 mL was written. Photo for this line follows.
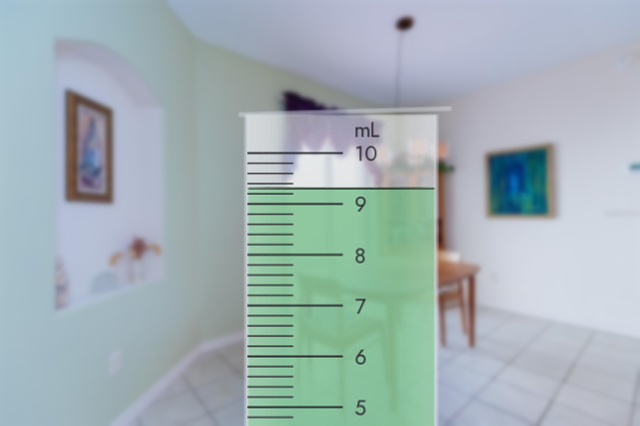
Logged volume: 9.3 mL
